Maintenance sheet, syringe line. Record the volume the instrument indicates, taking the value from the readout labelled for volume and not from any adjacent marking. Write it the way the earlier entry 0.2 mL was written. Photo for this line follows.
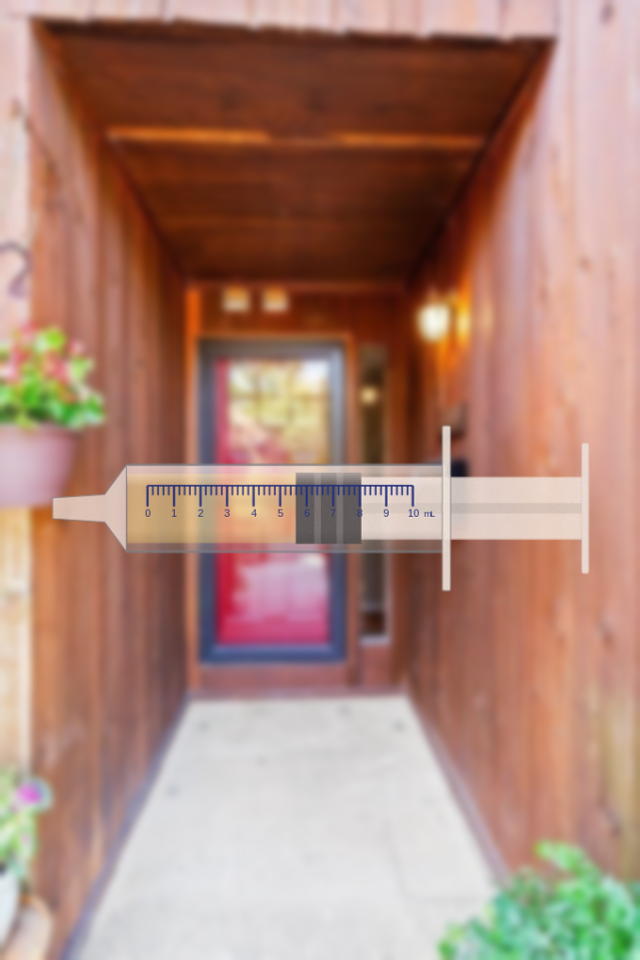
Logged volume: 5.6 mL
